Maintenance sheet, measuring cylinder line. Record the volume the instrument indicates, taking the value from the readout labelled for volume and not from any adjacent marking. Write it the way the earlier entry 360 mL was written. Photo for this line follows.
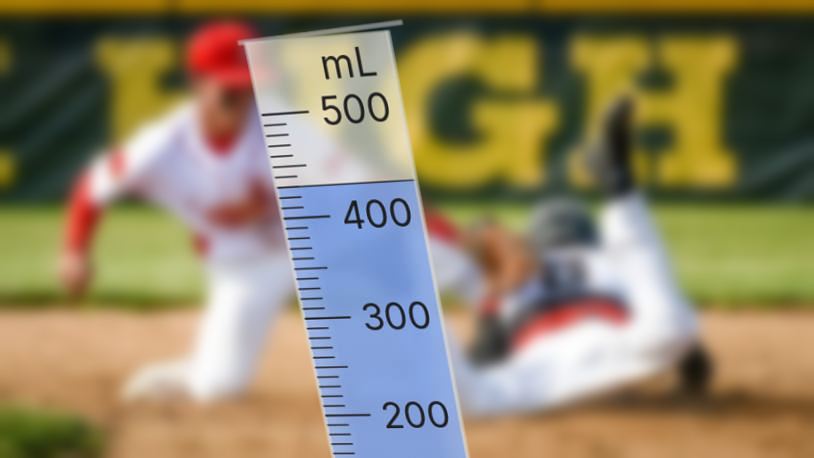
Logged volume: 430 mL
